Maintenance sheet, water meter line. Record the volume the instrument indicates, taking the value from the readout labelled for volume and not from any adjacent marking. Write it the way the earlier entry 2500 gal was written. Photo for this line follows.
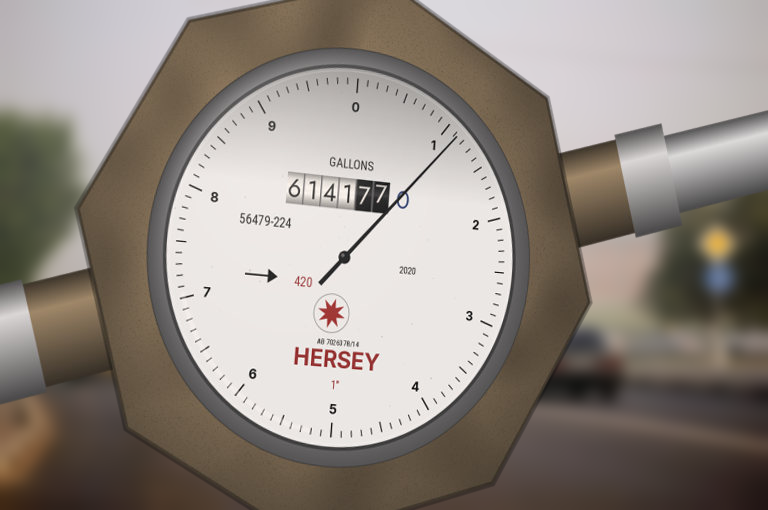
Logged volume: 6141771.1 gal
